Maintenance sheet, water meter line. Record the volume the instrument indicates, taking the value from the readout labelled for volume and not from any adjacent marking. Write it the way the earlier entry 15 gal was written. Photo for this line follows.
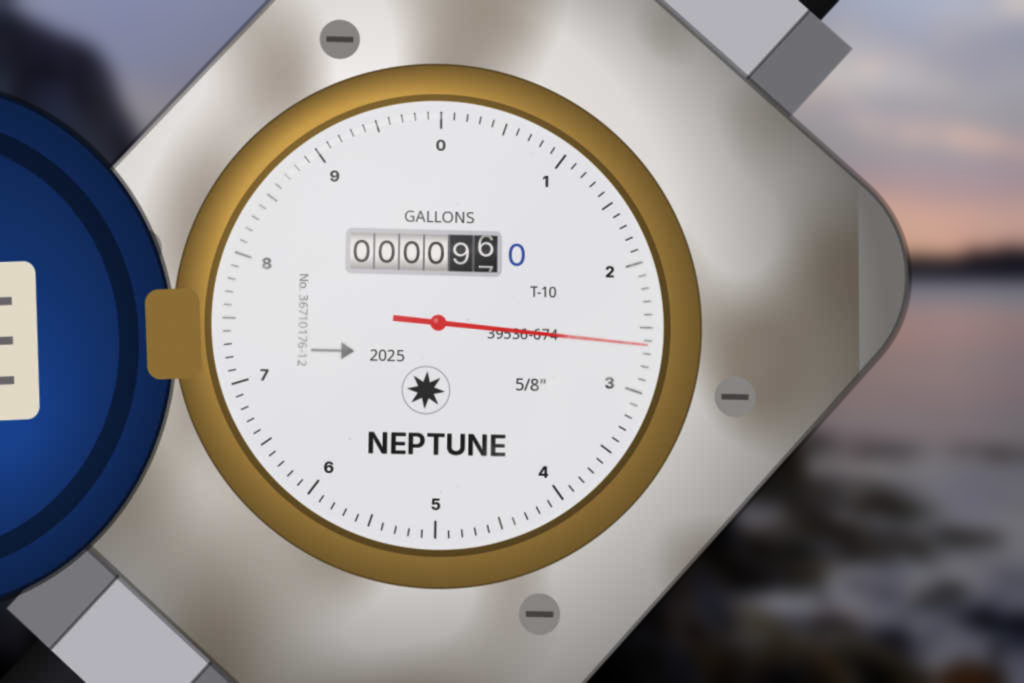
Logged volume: 962.6 gal
